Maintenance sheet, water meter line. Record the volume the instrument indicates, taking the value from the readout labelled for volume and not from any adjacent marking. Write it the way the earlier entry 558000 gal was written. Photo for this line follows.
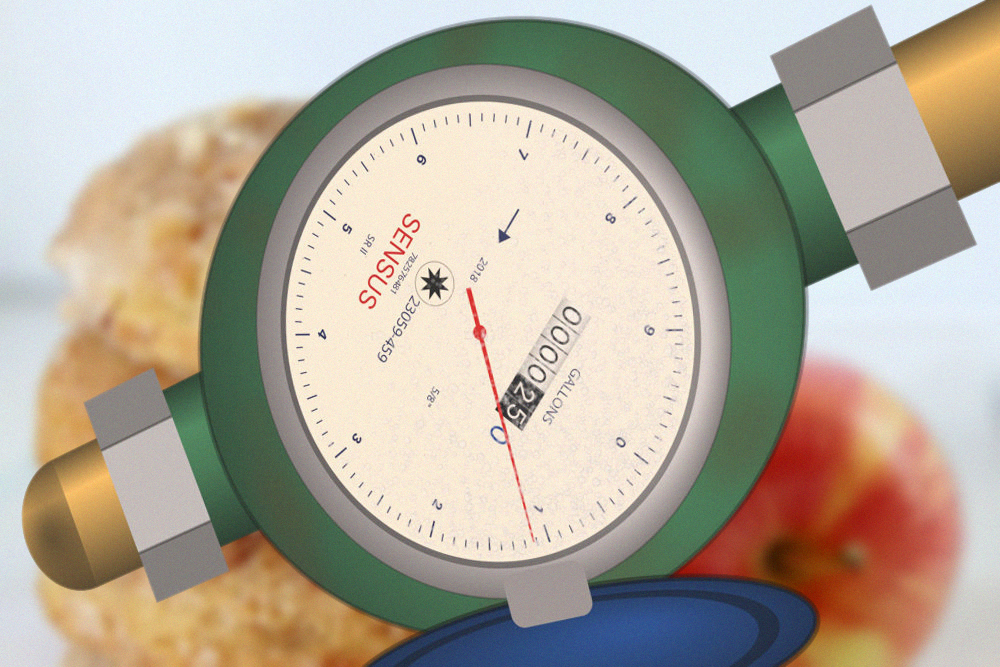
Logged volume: 251.1 gal
